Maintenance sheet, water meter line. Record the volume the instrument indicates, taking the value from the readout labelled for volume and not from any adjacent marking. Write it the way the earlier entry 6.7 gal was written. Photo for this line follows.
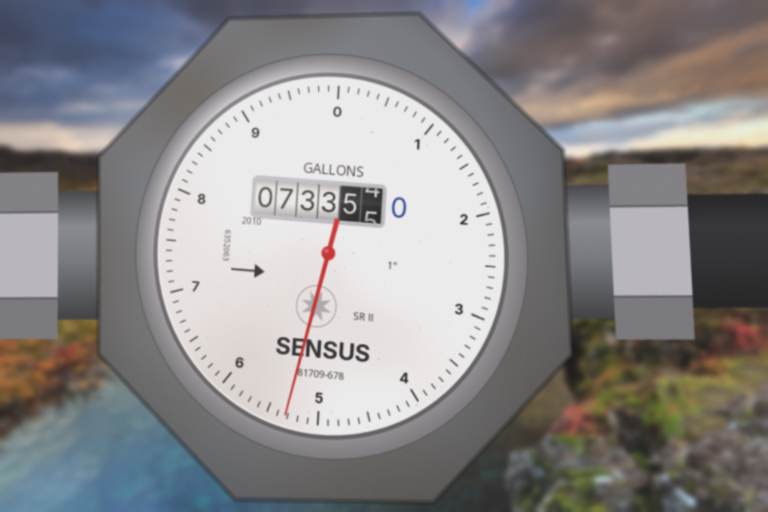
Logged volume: 733545.3 gal
